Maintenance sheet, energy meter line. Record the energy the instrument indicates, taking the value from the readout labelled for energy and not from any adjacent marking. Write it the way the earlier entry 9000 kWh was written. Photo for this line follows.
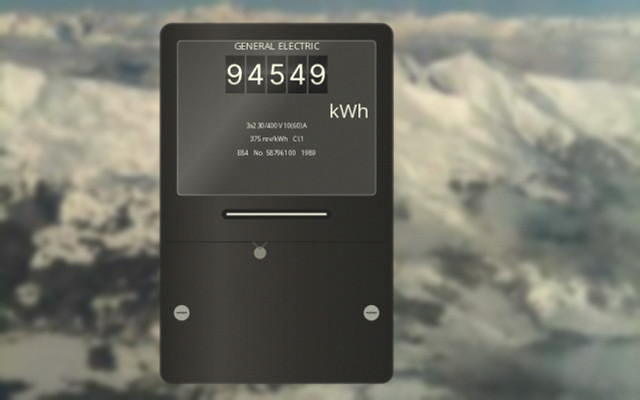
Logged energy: 94549 kWh
